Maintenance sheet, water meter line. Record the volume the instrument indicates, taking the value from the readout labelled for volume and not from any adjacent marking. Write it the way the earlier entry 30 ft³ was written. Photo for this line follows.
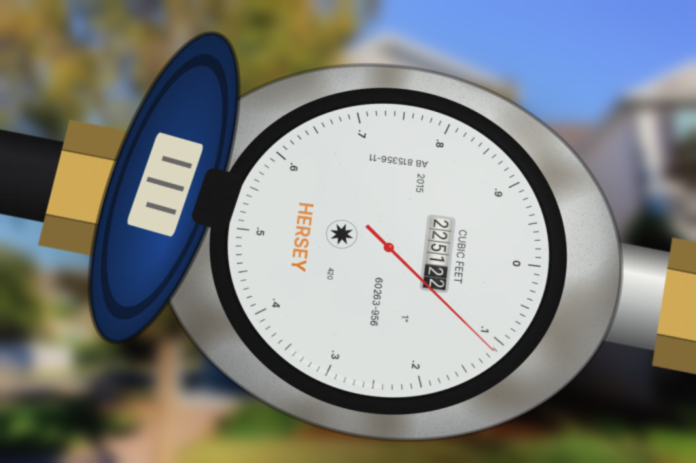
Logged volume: 225122.11 ft³
